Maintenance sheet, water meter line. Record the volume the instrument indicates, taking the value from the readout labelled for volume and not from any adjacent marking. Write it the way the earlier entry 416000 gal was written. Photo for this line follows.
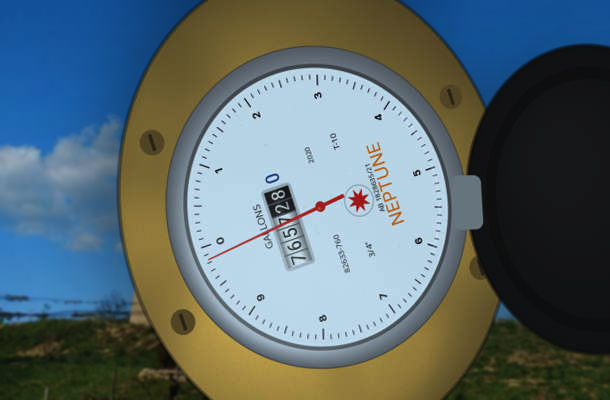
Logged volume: 7657279.8 gal
